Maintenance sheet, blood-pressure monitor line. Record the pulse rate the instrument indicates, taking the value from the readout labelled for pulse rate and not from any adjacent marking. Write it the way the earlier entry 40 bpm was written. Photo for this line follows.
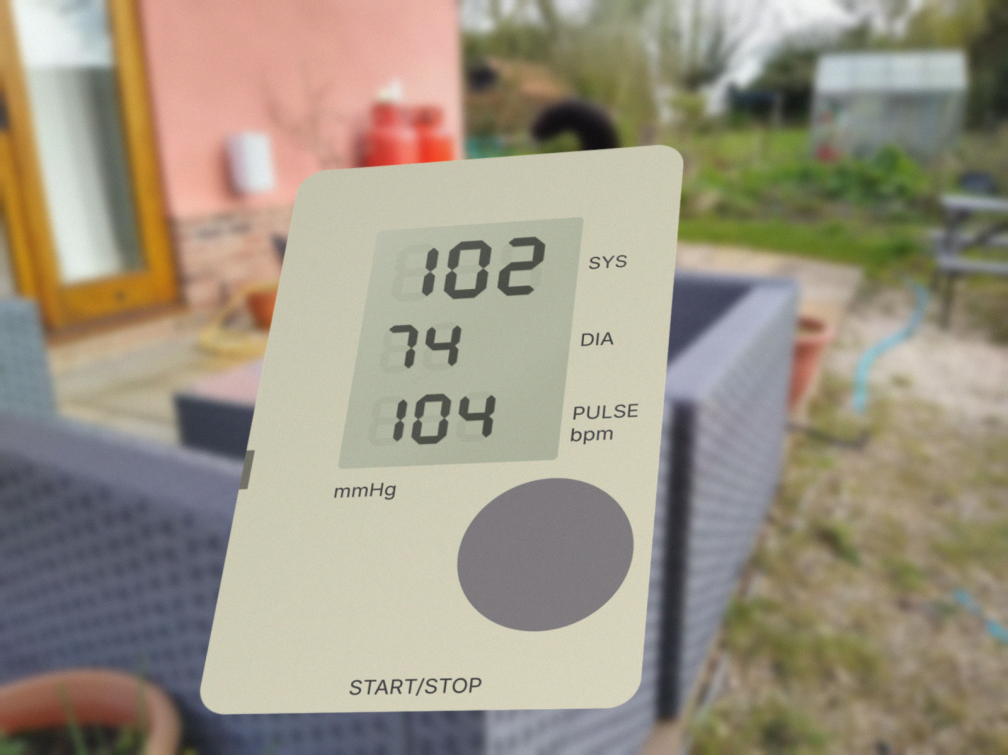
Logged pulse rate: 104 bpm
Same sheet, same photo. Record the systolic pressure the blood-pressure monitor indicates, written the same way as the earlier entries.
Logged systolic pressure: 102 mmHg
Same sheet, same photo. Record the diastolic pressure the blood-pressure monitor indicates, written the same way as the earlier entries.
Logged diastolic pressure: 74 mmHg
